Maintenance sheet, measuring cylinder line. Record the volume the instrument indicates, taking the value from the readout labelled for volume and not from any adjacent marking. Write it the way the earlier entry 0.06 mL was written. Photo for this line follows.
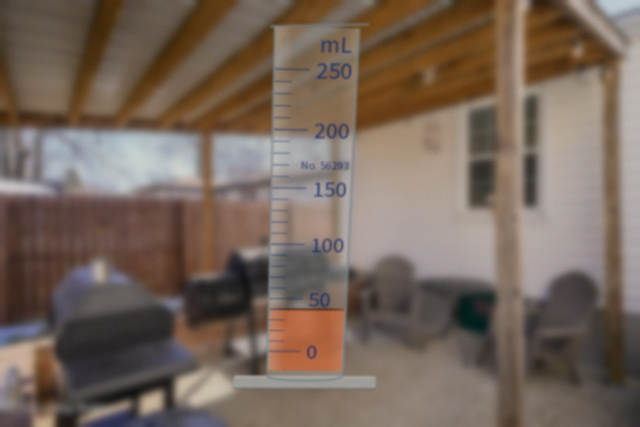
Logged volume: 40 mL
